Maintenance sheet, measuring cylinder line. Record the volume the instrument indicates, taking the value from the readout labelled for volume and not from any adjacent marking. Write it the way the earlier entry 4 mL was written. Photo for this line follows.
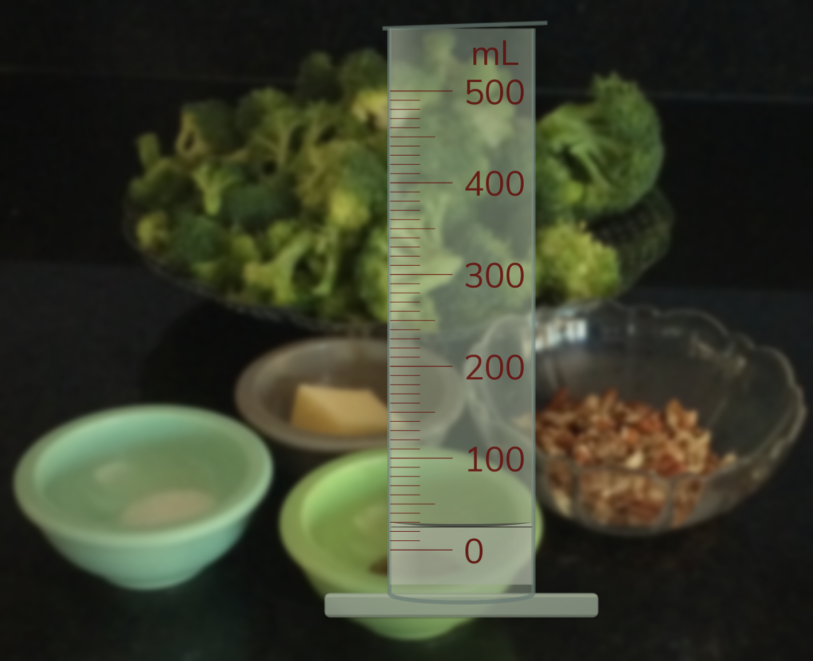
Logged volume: 25 mL
